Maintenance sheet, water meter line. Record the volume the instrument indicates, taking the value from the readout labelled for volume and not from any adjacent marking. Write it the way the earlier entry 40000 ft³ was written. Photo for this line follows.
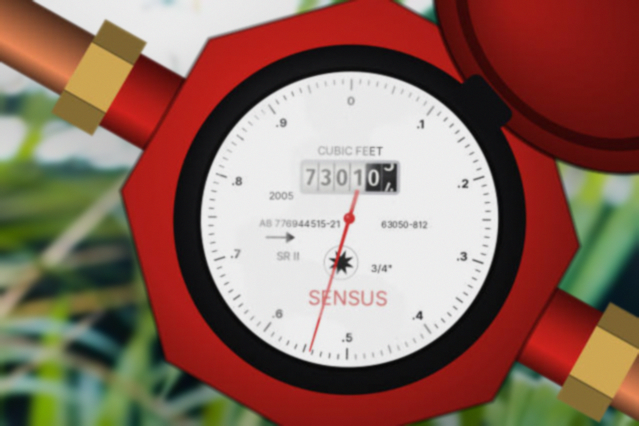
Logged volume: 730103.54 ft³
